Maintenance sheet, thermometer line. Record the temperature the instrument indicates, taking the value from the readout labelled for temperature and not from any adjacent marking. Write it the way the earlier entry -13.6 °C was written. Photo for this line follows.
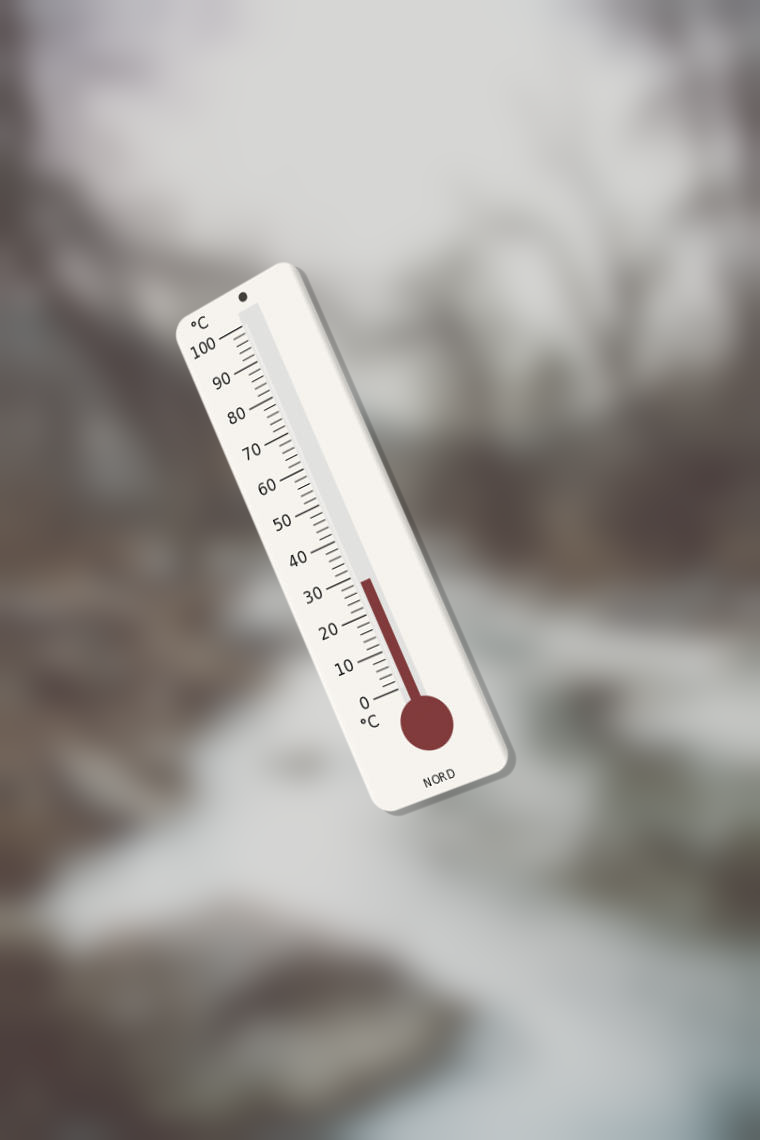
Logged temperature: 28 °C
